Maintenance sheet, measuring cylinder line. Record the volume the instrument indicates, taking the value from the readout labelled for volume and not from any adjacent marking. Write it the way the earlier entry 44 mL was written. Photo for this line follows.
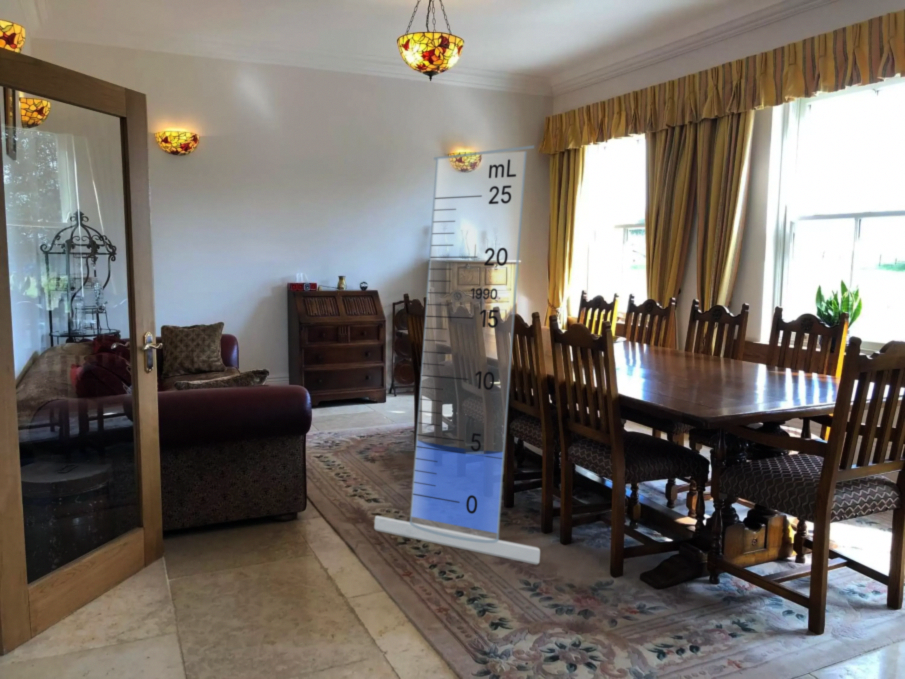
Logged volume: 4 mL
